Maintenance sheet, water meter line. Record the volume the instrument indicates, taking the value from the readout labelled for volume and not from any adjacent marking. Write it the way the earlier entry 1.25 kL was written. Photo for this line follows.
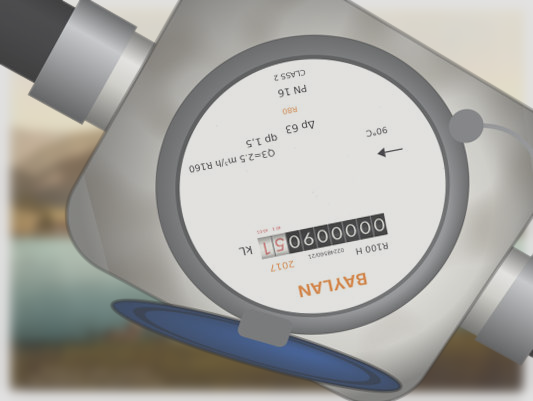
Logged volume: 90.51 kL
